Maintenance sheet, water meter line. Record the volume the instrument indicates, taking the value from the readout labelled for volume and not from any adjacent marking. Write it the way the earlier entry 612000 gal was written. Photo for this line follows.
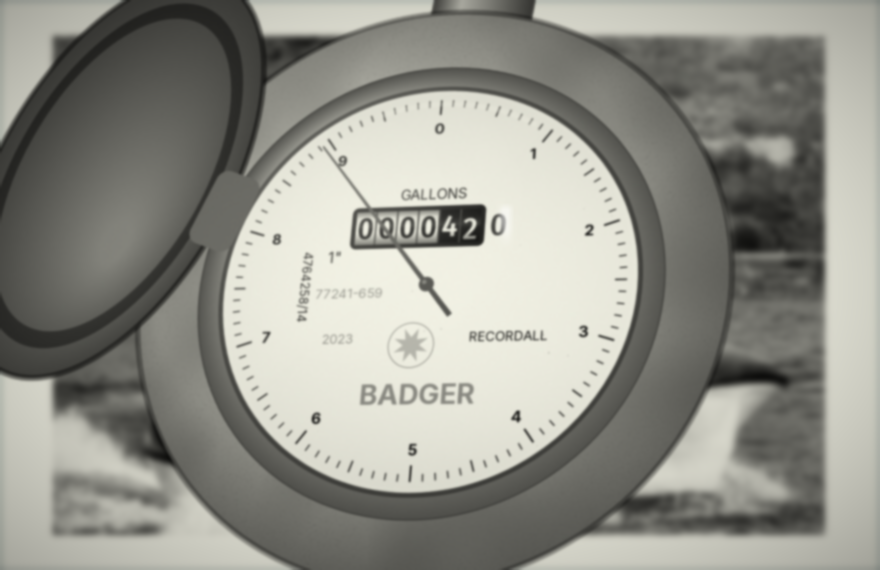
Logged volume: 418.9 gal
